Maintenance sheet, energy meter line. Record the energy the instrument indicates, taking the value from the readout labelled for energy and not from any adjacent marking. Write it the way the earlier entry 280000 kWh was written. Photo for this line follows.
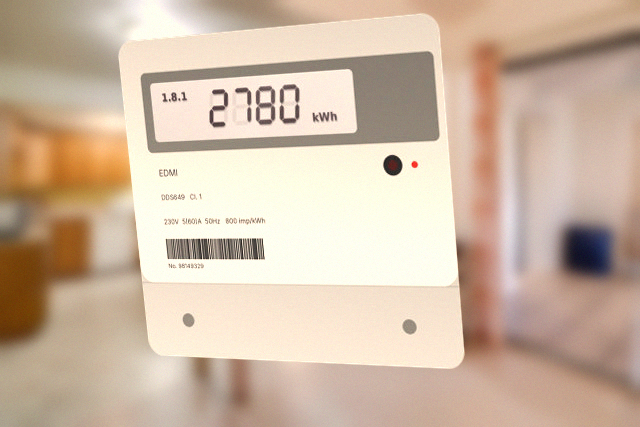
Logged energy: 2780 kWh
